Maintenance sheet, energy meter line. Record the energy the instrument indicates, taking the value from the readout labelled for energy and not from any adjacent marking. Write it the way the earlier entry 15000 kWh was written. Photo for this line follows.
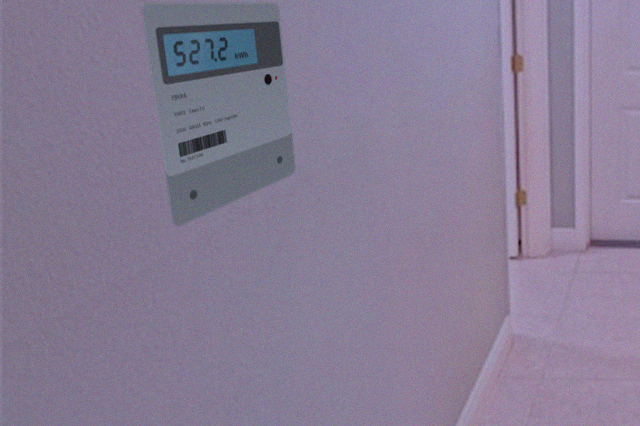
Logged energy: 527.2 kWh
